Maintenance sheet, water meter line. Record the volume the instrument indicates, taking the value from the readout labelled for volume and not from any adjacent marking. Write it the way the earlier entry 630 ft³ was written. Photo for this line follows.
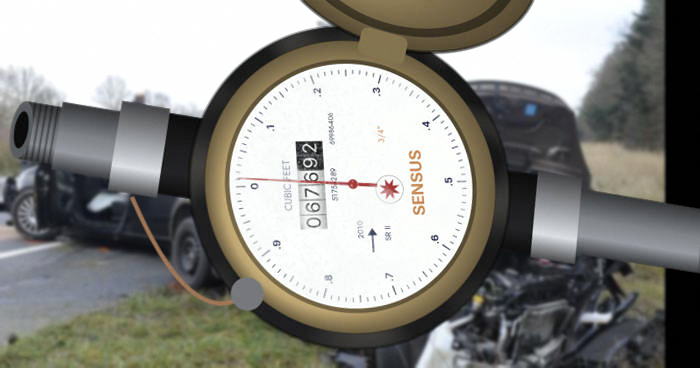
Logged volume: 67692.01 ft³
